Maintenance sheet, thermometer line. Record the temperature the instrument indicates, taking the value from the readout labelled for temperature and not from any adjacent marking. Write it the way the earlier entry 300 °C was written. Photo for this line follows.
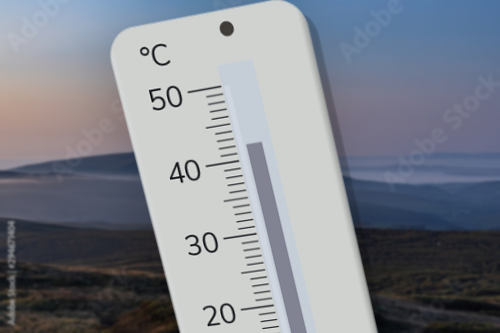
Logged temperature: 42 °C
